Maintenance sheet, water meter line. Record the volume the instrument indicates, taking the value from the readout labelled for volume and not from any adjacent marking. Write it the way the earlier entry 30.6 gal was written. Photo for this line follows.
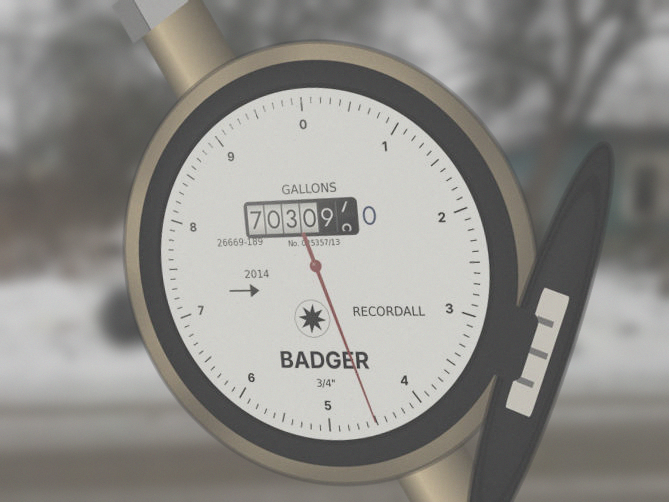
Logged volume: 7030974.5 gal
